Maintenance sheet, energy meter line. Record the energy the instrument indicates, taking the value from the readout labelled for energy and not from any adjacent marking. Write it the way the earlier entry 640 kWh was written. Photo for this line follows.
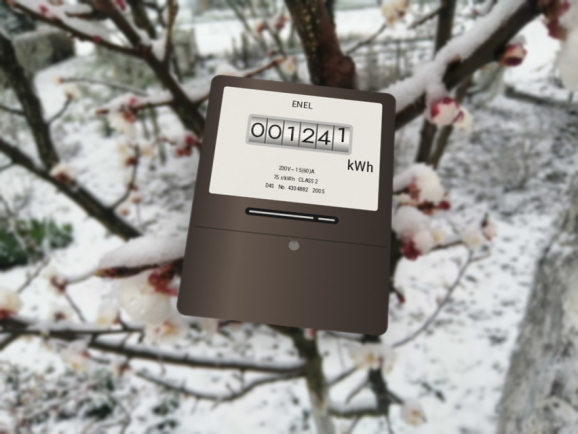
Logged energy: 1241 kWh
